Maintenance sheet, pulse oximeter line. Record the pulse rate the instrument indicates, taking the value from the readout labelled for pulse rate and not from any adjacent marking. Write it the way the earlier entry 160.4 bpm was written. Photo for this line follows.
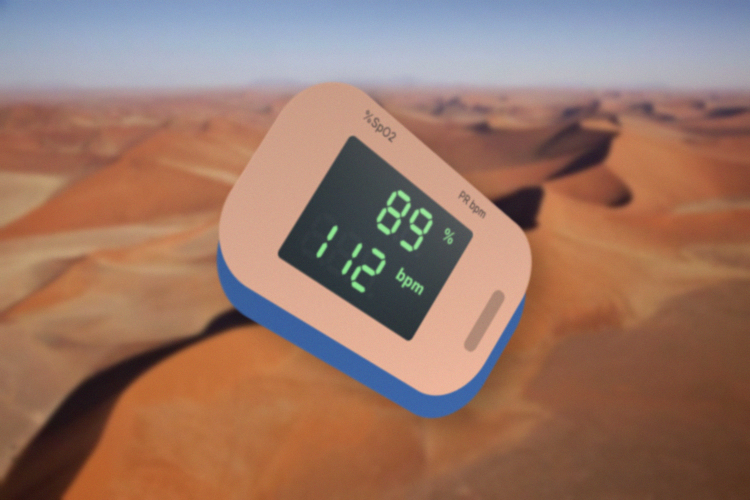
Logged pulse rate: 112 bpm
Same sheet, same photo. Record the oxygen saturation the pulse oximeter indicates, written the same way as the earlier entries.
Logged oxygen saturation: 89 %
